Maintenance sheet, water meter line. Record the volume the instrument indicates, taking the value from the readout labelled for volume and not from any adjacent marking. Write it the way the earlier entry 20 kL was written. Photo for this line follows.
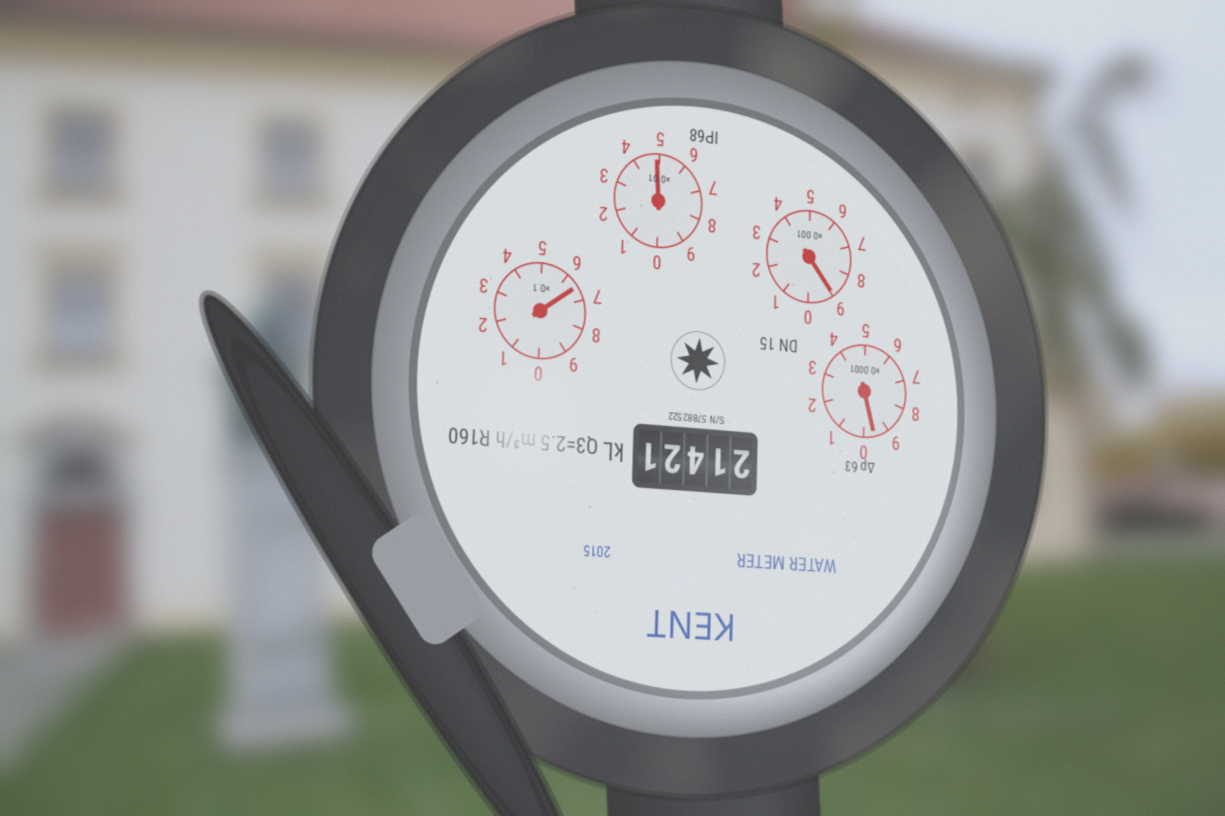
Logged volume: 21421.6489 kL
